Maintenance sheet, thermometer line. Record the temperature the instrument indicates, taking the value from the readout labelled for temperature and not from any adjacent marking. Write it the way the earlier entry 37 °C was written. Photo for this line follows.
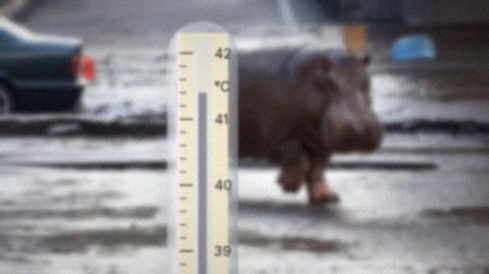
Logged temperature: 41.4 °C
